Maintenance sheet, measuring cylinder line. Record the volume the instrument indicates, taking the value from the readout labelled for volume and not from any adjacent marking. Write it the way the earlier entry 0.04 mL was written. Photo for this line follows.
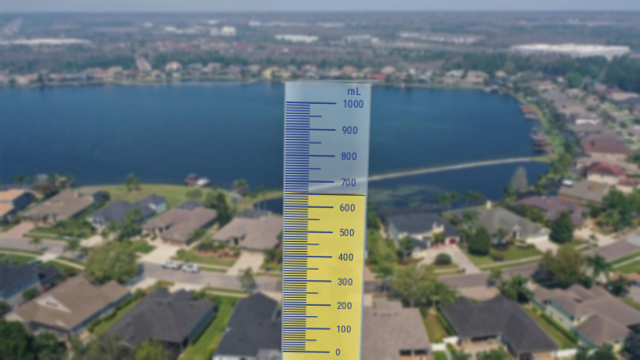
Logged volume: 650 mL
